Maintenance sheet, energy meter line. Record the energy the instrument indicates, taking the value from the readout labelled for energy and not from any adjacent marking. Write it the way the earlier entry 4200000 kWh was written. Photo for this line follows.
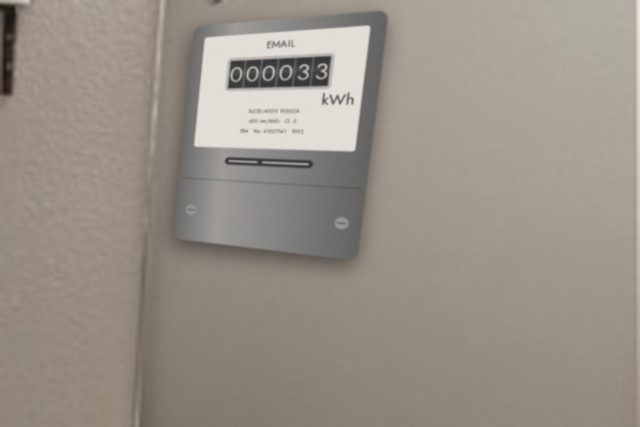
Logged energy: 33 kWh
